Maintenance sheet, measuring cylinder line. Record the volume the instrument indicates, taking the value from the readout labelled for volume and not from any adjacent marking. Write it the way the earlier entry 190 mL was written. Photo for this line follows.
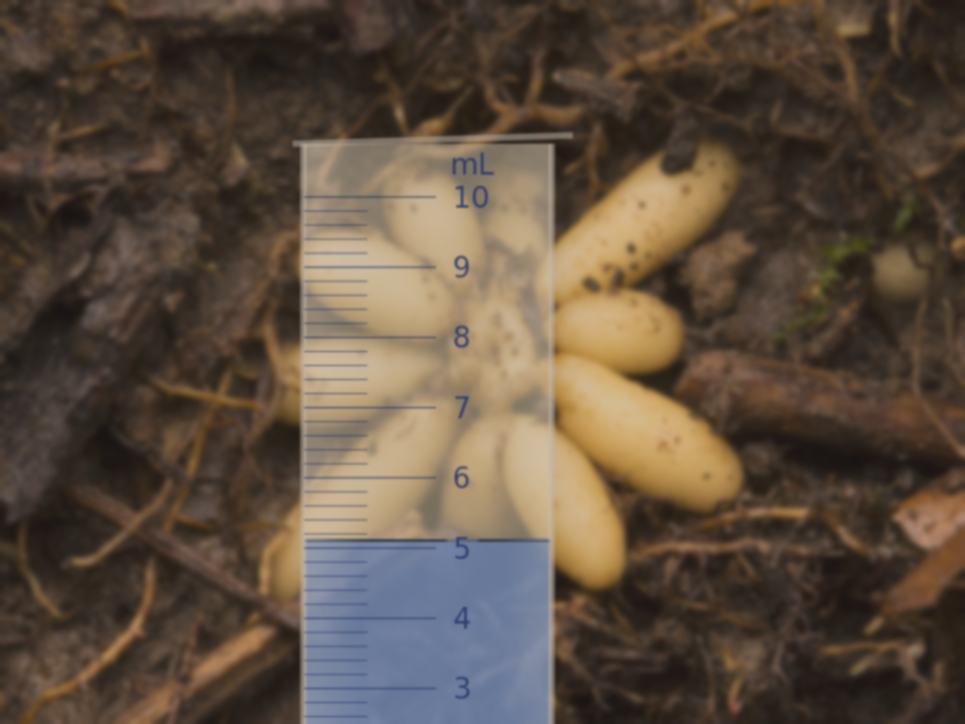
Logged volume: 5.1 mL
